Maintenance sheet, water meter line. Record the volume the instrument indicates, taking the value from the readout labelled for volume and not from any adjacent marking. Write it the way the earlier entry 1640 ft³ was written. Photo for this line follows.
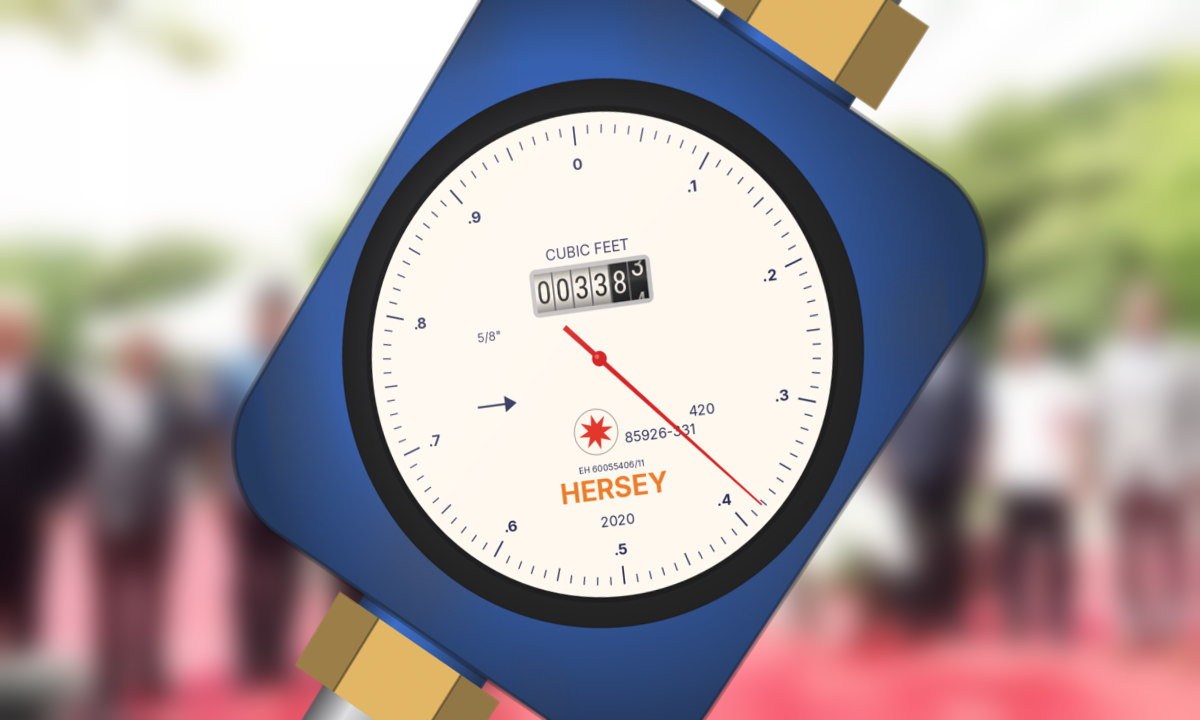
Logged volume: 3383.38 ft³
